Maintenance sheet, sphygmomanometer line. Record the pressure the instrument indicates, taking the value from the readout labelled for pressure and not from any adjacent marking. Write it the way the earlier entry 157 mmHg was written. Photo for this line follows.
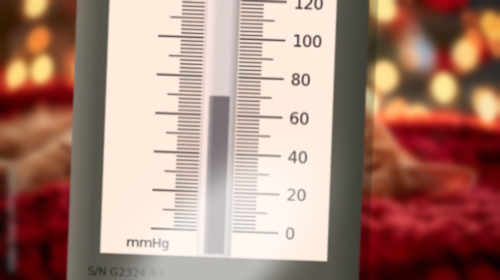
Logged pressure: 70 mmHg
